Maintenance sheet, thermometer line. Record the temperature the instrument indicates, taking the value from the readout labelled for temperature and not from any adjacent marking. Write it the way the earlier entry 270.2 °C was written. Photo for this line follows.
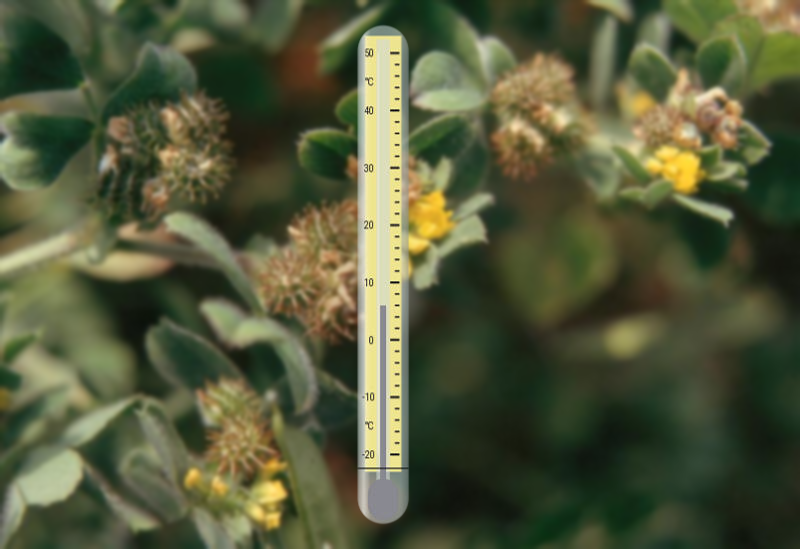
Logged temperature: 6 °C
